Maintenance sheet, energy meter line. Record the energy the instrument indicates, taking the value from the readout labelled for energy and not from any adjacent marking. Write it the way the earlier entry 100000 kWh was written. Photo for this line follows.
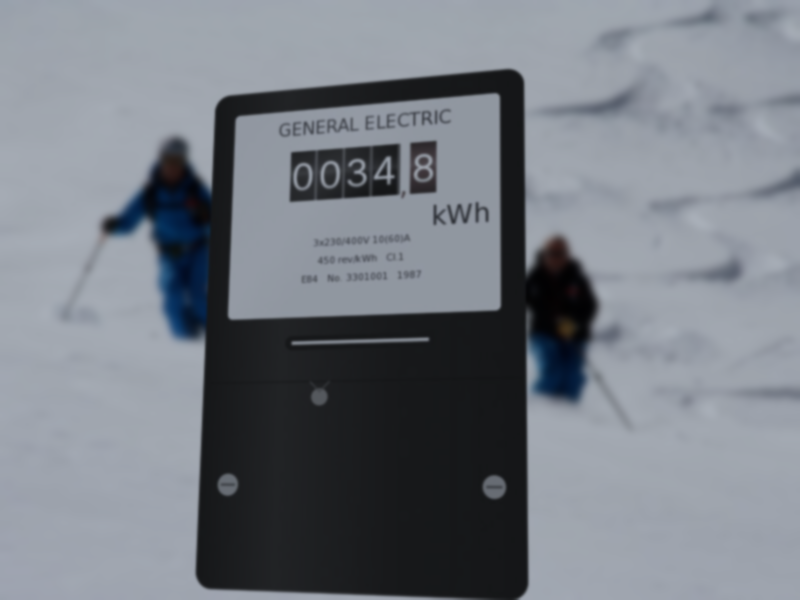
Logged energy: 34.8 kWh
